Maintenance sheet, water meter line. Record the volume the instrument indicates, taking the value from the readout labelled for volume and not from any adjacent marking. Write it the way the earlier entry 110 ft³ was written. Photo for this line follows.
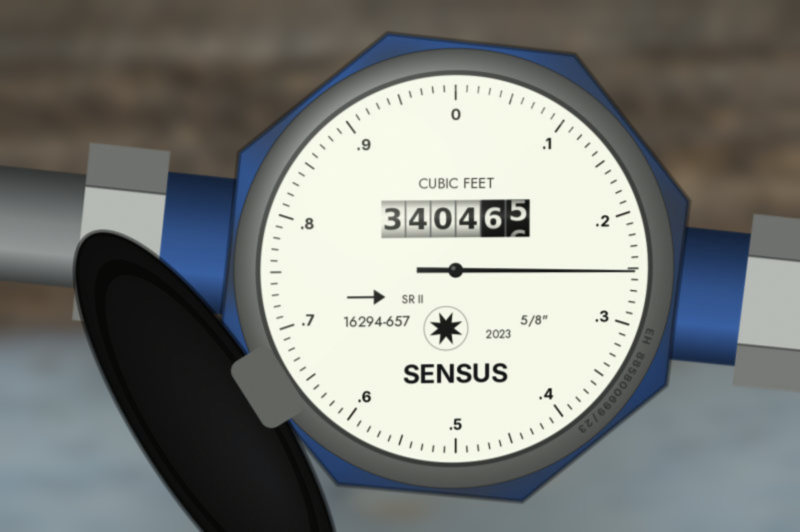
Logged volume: 340465.25 ft³
